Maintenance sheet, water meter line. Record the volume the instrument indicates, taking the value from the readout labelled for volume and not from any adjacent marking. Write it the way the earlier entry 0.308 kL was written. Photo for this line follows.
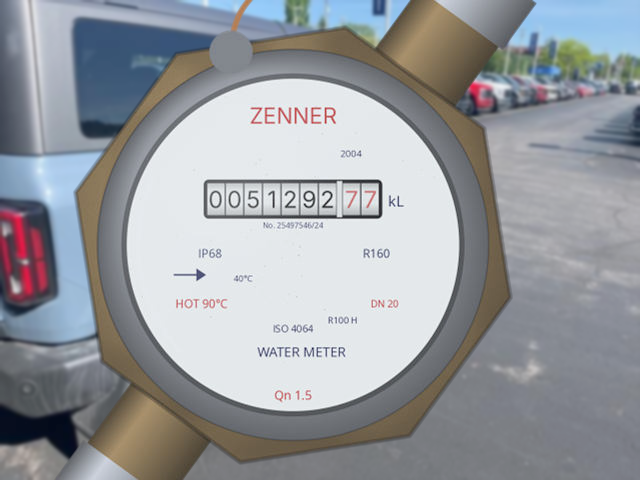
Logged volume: 51292.77 kL
